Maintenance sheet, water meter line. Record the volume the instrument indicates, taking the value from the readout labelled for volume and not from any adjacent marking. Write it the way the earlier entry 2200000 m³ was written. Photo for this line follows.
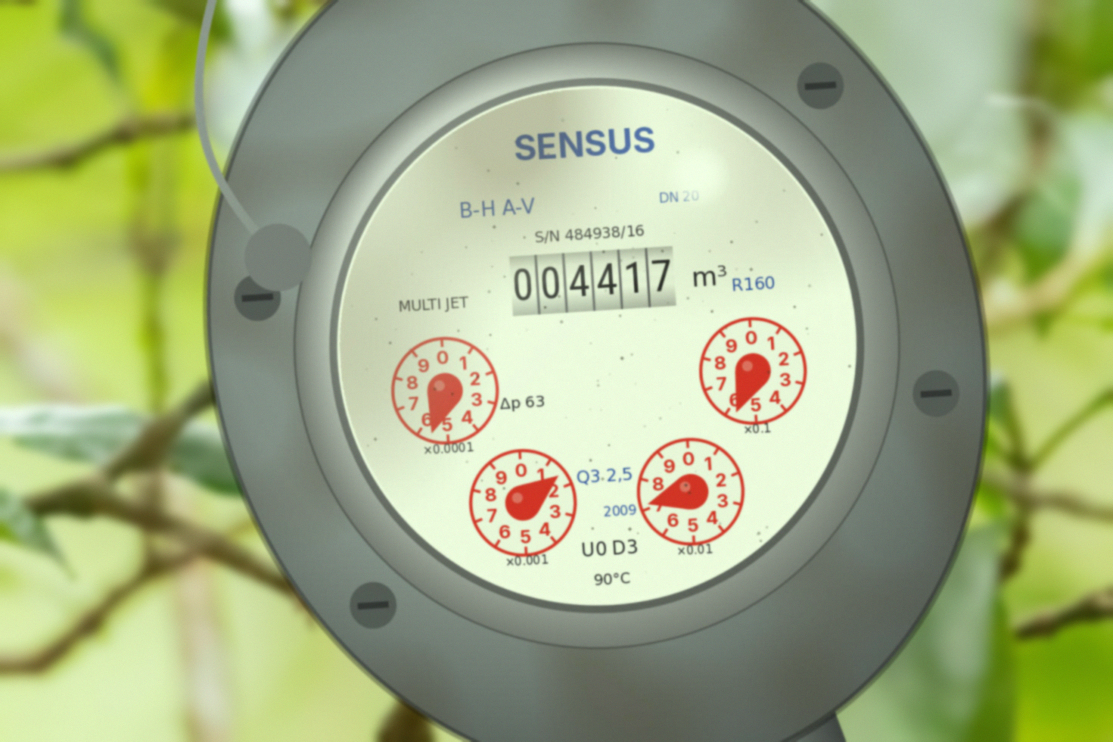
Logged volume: 4417.5715 m³
